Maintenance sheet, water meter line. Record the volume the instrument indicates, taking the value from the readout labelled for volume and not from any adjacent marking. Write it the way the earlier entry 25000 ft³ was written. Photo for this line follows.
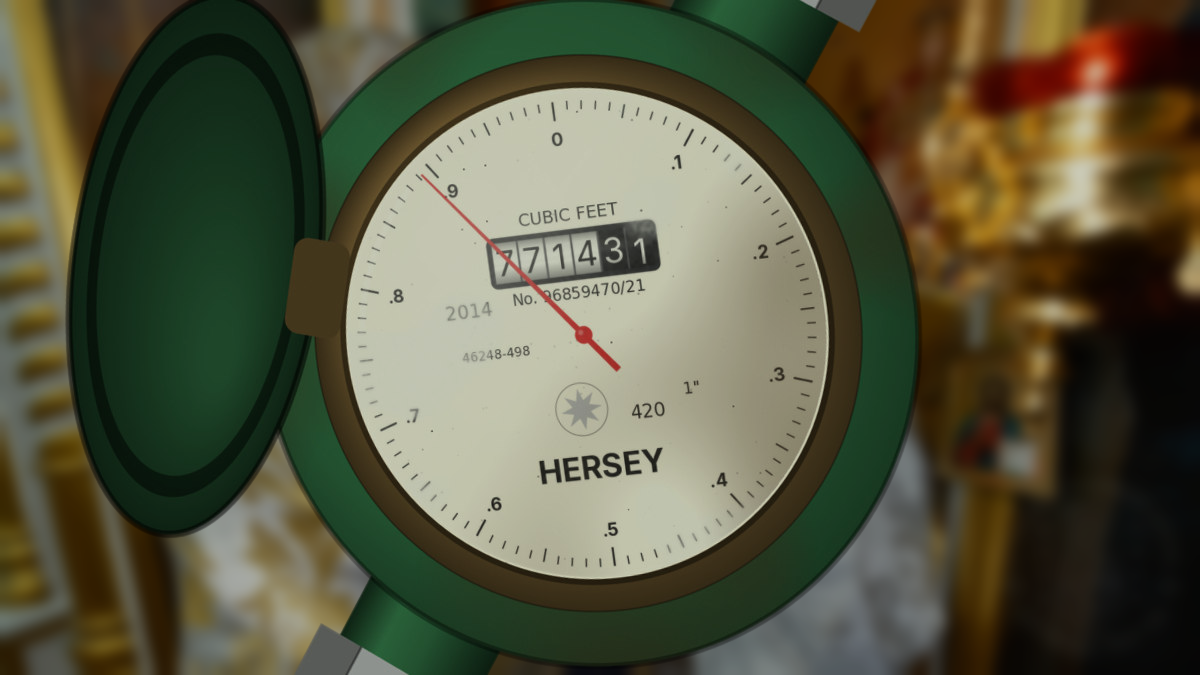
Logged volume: 771430.89 ft³
